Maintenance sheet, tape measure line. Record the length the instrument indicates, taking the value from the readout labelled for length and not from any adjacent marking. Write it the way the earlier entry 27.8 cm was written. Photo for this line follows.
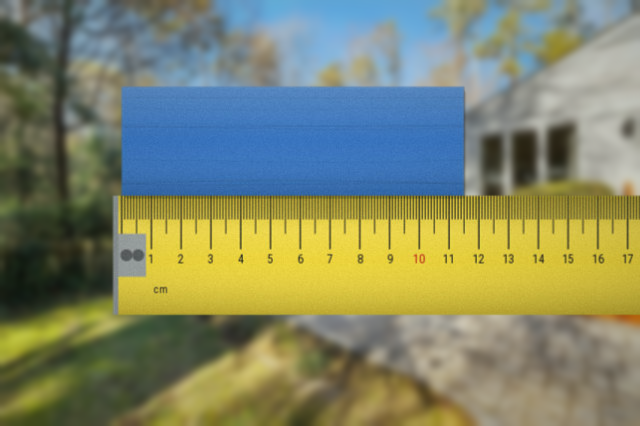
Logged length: 11.5 cm
